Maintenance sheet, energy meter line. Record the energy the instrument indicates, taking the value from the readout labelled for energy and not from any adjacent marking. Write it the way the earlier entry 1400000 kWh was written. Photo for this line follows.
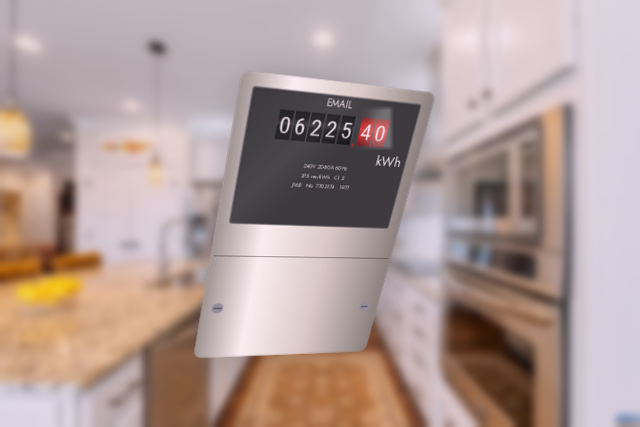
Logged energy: 6225.40 kWh
